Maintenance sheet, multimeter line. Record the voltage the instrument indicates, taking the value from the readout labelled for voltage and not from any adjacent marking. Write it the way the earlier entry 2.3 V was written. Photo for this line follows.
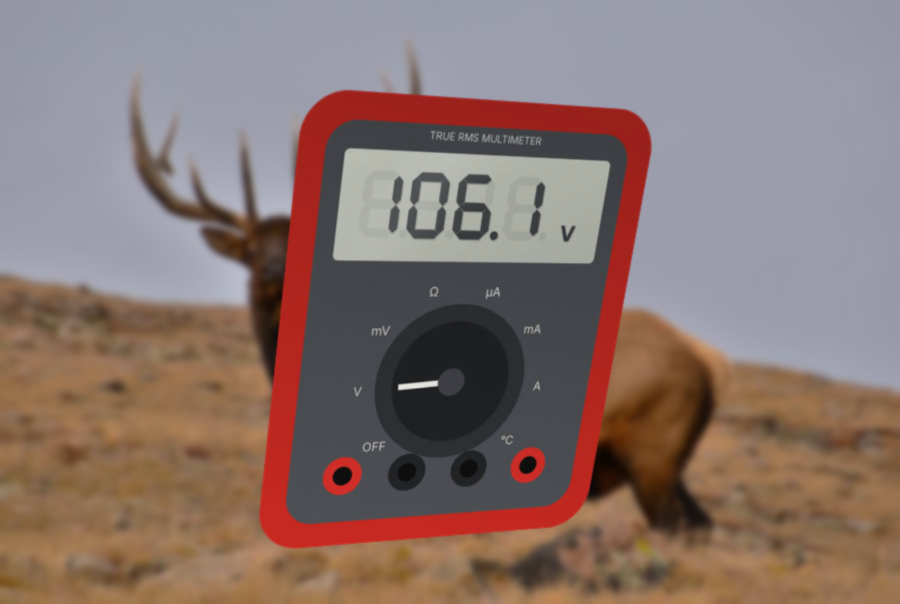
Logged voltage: 106.1 V
